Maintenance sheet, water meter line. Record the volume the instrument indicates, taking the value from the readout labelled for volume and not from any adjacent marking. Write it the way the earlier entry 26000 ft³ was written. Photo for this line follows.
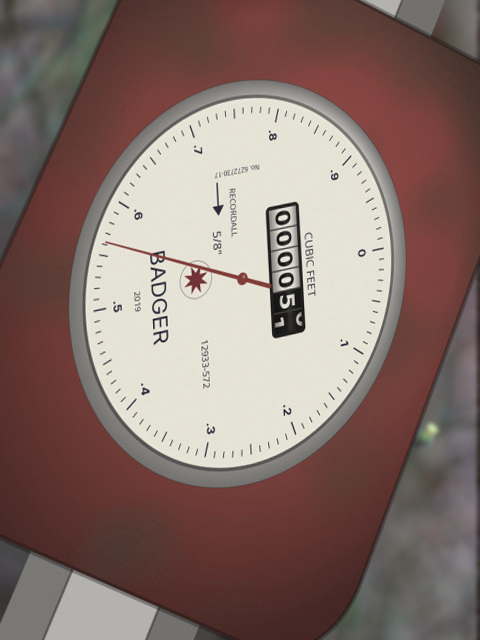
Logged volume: 50.56 ft³
